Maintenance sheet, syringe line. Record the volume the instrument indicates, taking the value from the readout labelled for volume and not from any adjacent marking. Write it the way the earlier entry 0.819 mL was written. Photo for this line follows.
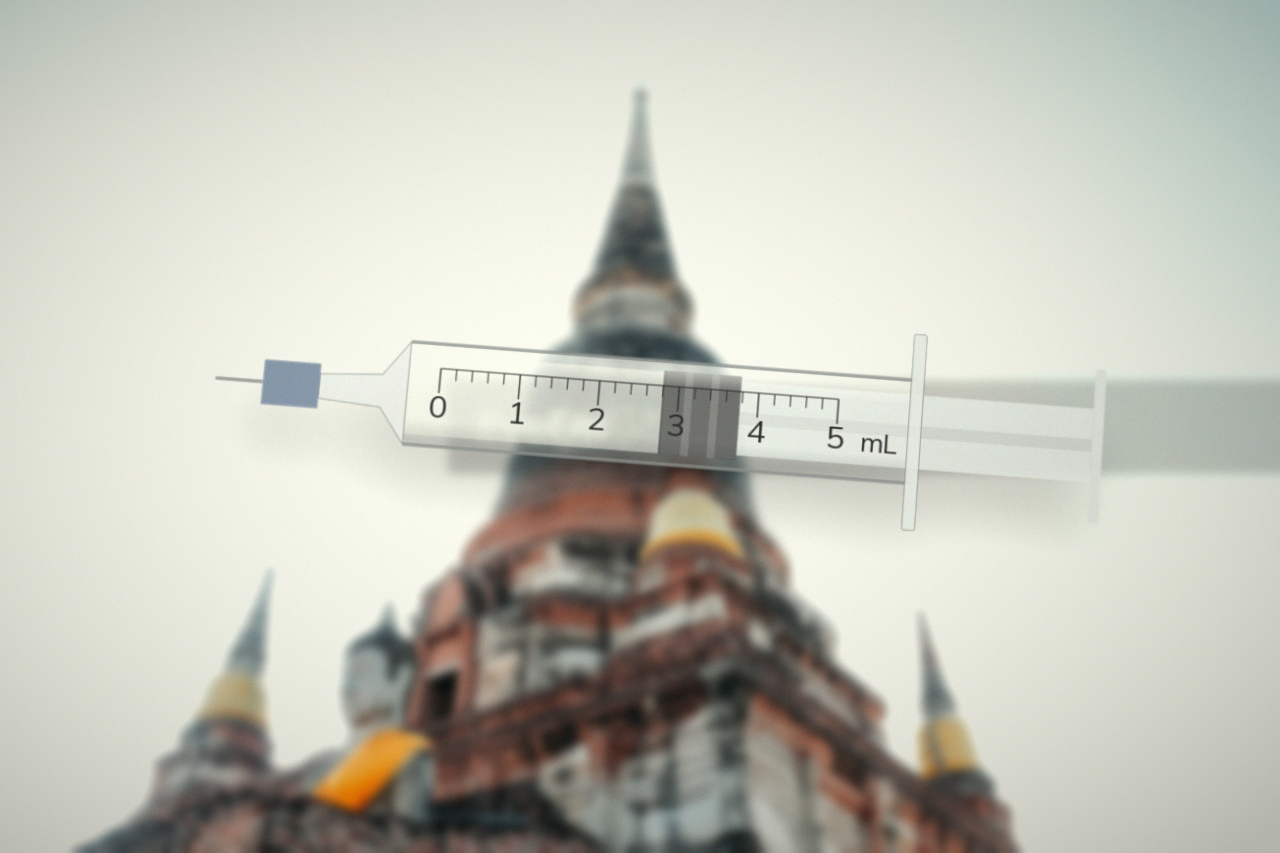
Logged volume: 2.8 mL
